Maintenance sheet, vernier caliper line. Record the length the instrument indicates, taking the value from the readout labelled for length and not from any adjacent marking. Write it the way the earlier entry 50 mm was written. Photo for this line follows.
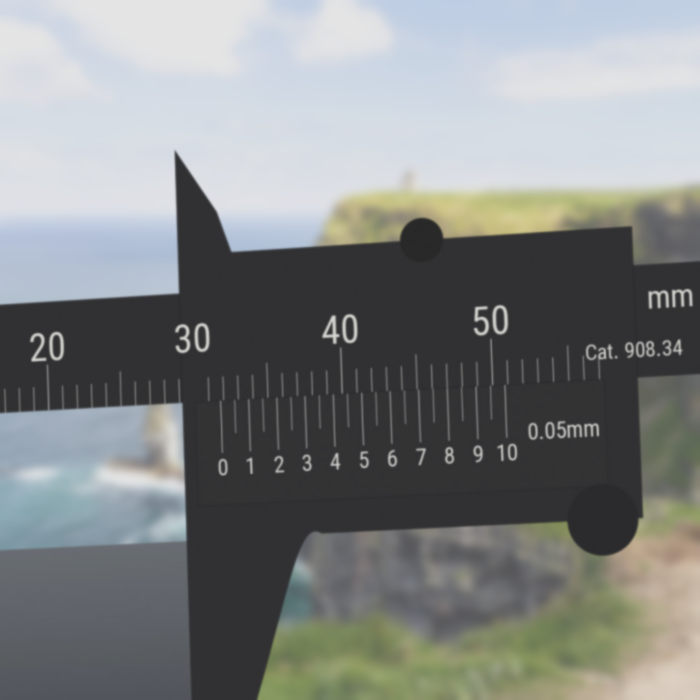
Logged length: 31.8 mm
